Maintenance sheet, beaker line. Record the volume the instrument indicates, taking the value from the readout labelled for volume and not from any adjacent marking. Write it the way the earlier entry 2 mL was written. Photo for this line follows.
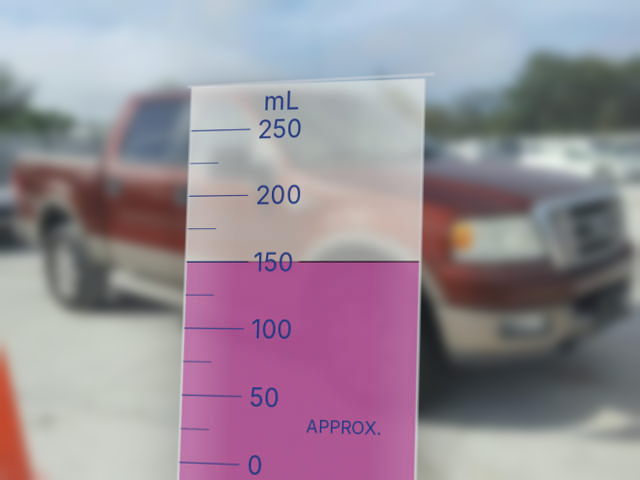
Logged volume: 150 mL
